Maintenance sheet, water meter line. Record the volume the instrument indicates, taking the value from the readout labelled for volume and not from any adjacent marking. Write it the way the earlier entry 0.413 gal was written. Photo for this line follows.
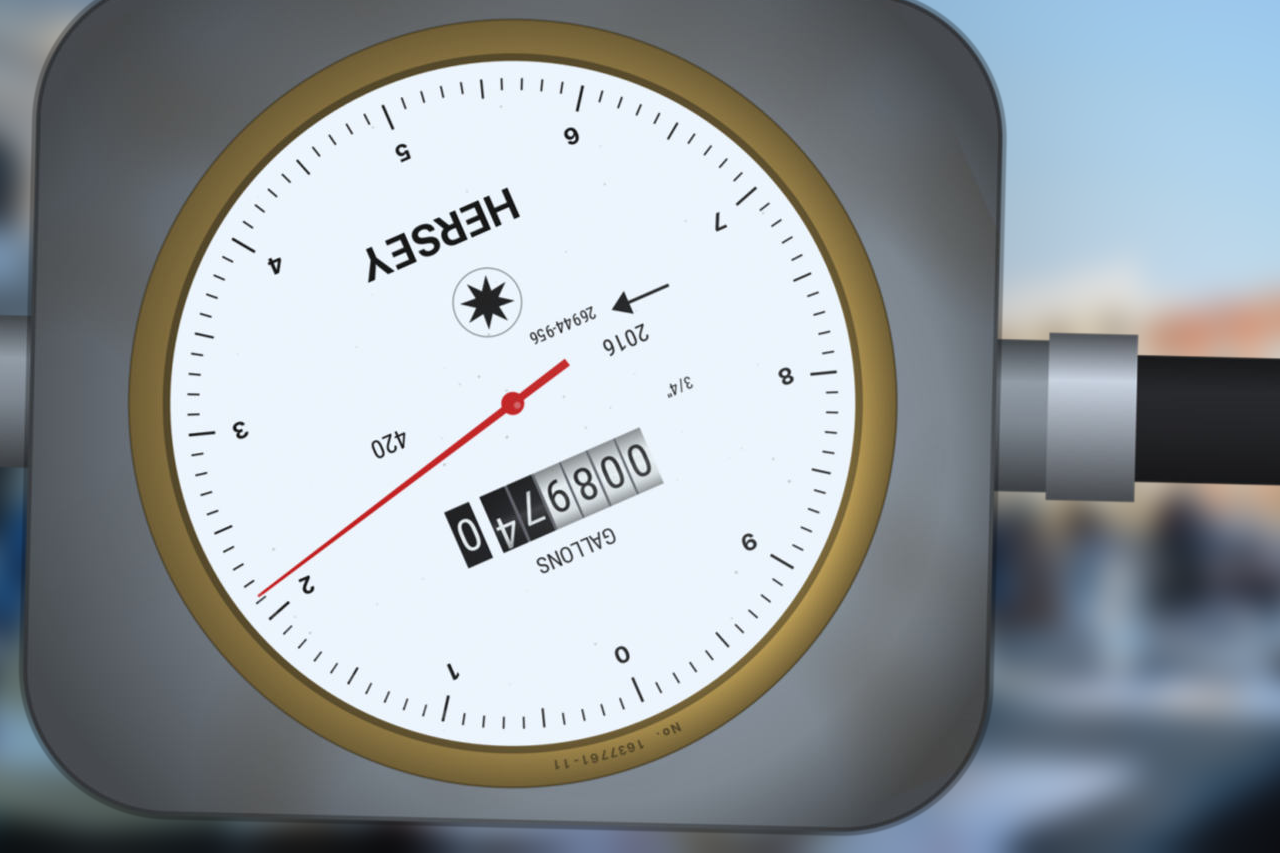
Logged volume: 89742.1 gal
